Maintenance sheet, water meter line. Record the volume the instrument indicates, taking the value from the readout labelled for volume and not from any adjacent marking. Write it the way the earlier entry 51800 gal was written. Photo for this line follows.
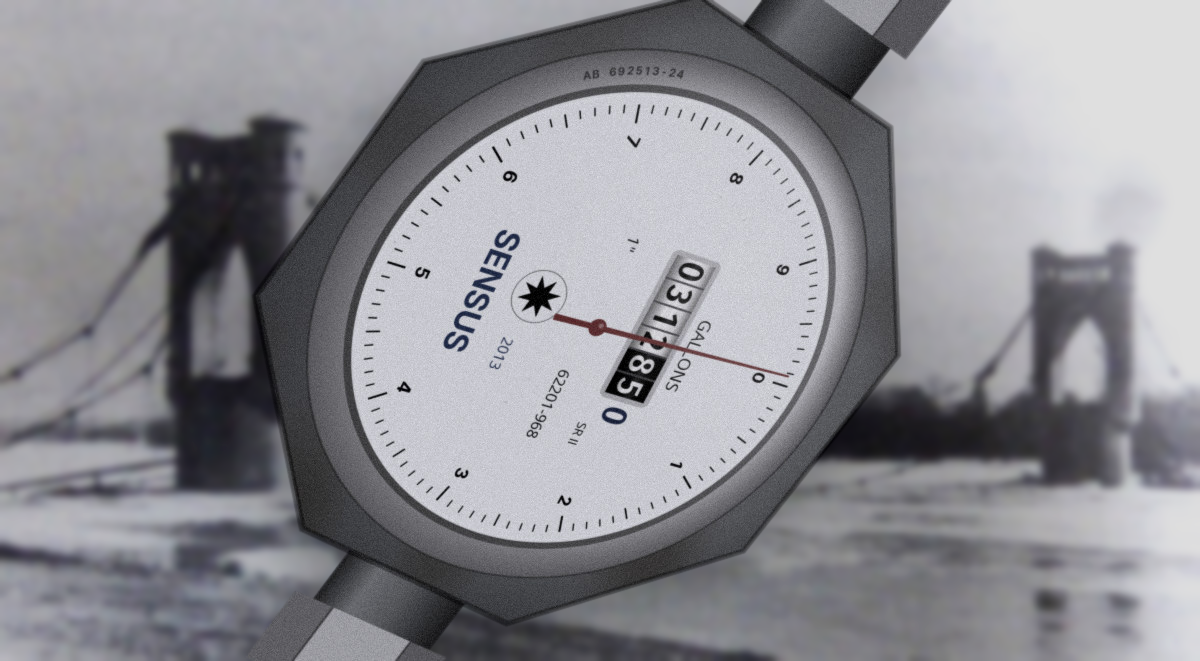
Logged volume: 312849.9 gal
